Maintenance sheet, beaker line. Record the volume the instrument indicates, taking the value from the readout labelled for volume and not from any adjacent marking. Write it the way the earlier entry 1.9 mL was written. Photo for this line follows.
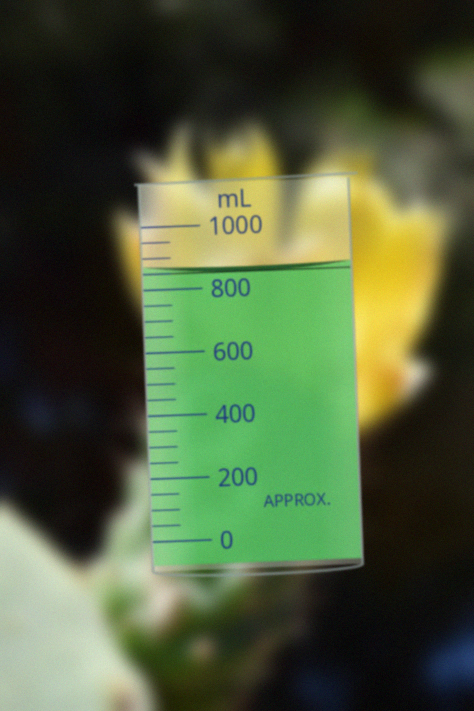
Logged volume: 850 mL
